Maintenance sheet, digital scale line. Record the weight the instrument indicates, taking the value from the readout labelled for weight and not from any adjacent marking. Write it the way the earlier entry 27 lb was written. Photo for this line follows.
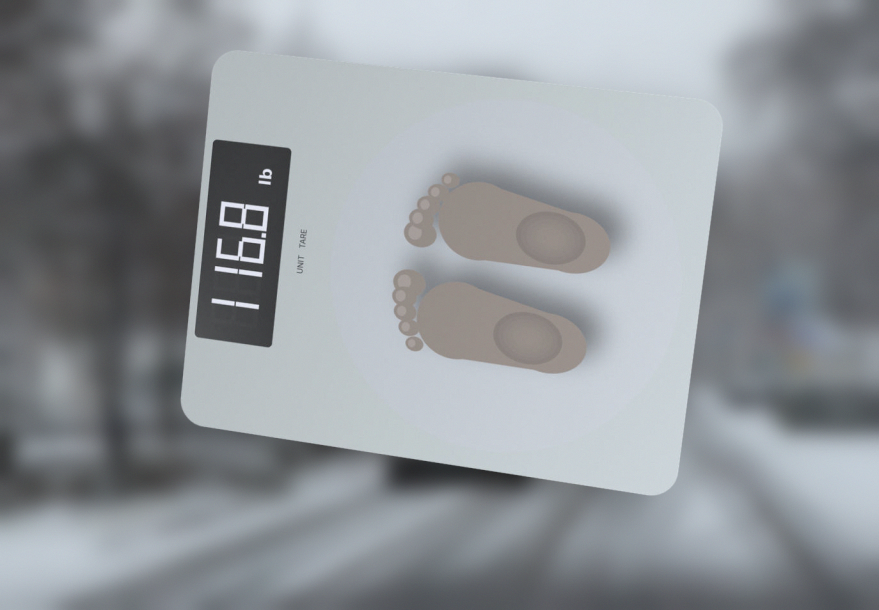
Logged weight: 116.8 lb
